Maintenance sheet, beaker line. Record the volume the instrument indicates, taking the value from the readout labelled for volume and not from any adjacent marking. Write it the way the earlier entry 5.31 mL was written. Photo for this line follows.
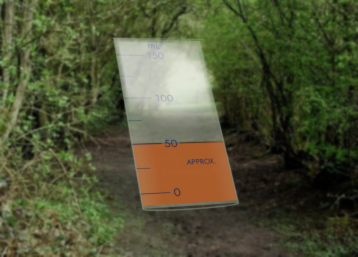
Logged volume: 50 mL
